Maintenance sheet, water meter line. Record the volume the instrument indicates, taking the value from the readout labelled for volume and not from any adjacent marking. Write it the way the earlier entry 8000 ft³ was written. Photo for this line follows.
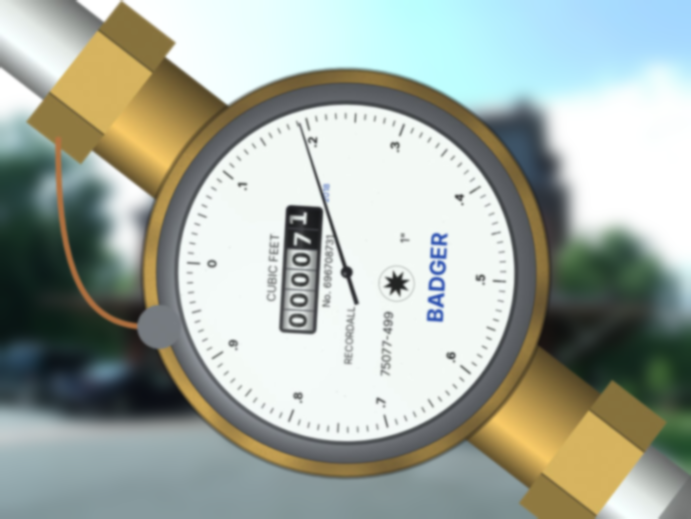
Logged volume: 71.19 ft³
